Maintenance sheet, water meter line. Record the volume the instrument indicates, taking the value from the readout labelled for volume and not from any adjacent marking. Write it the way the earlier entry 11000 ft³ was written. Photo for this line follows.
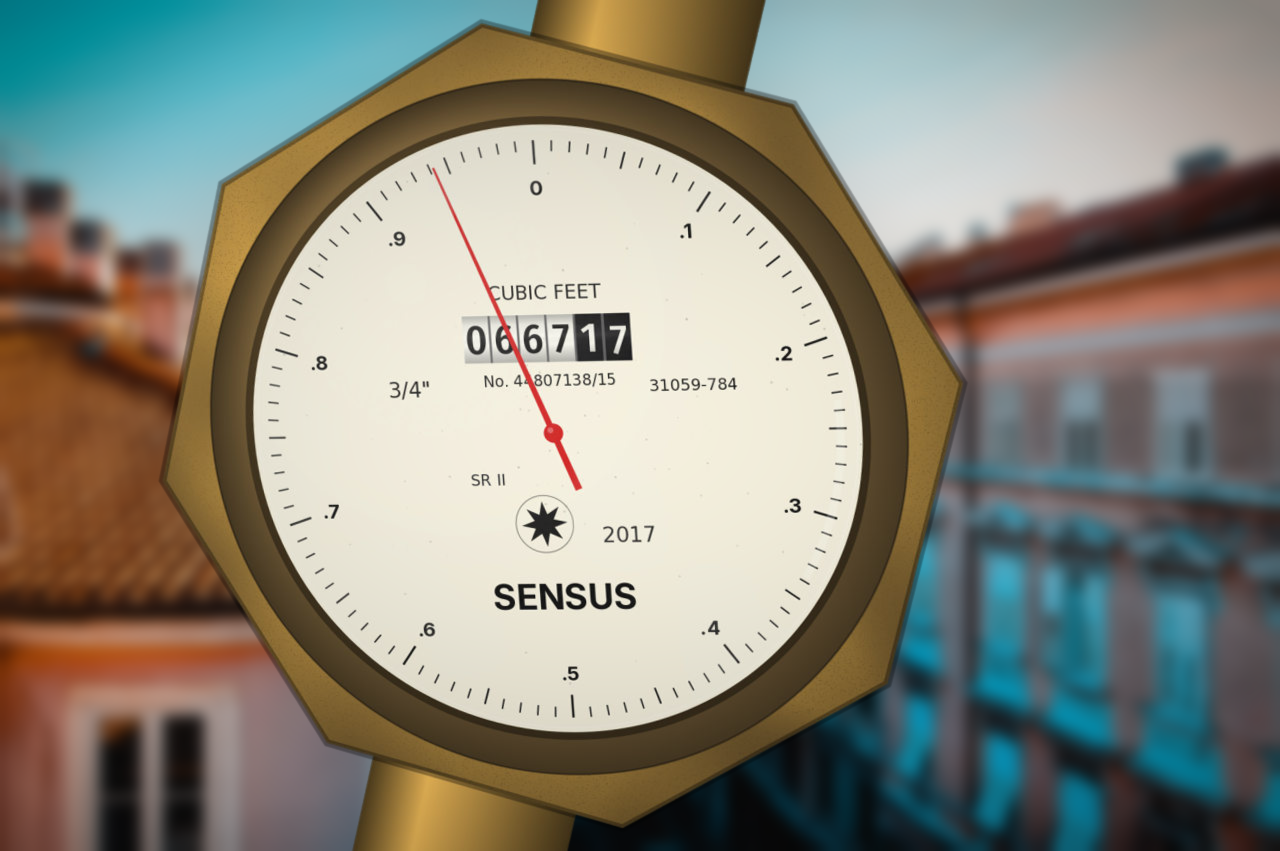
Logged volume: 66716.94 ft³
